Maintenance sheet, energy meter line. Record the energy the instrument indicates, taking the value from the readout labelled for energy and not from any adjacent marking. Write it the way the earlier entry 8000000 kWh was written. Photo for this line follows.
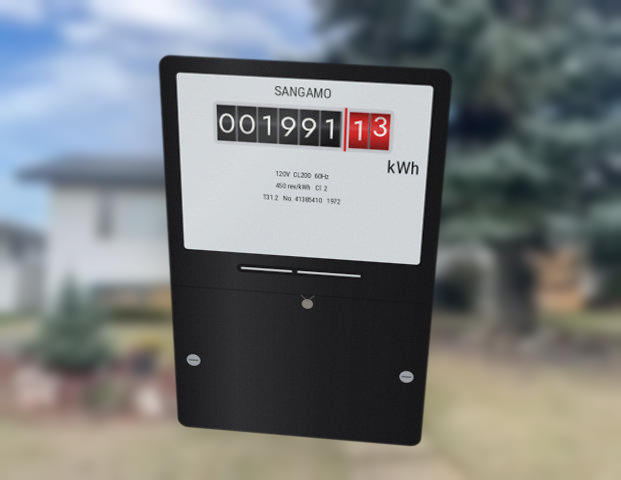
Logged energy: 1991.13 kWh
